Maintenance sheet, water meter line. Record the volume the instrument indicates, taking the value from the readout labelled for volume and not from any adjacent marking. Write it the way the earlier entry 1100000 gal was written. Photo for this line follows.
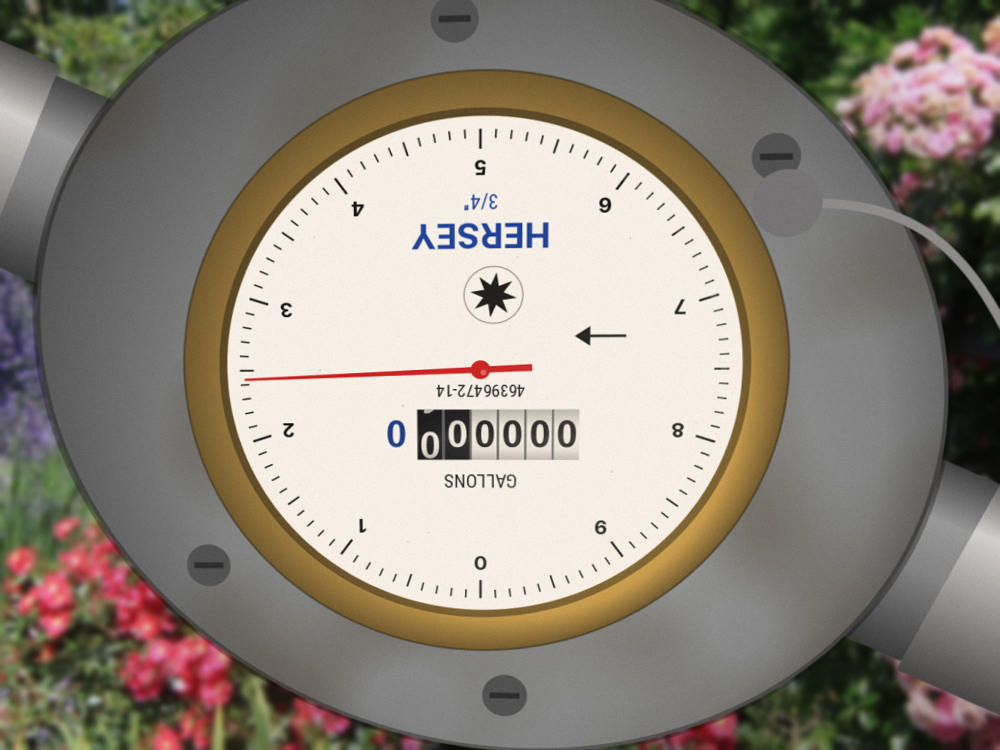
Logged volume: 2.4 gal
